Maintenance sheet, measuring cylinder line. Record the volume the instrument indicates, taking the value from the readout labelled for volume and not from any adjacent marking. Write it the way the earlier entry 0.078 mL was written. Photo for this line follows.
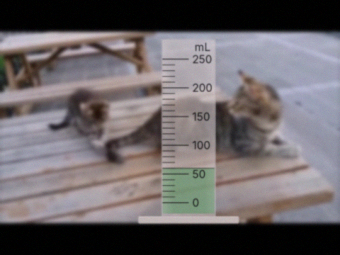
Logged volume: 60 mL
